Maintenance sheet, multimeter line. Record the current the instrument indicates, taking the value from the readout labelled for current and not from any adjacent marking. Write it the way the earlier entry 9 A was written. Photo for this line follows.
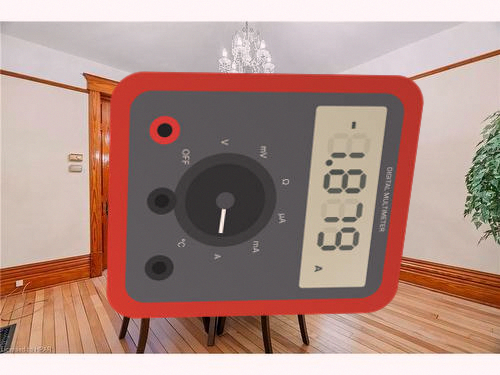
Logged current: -1.879 A
